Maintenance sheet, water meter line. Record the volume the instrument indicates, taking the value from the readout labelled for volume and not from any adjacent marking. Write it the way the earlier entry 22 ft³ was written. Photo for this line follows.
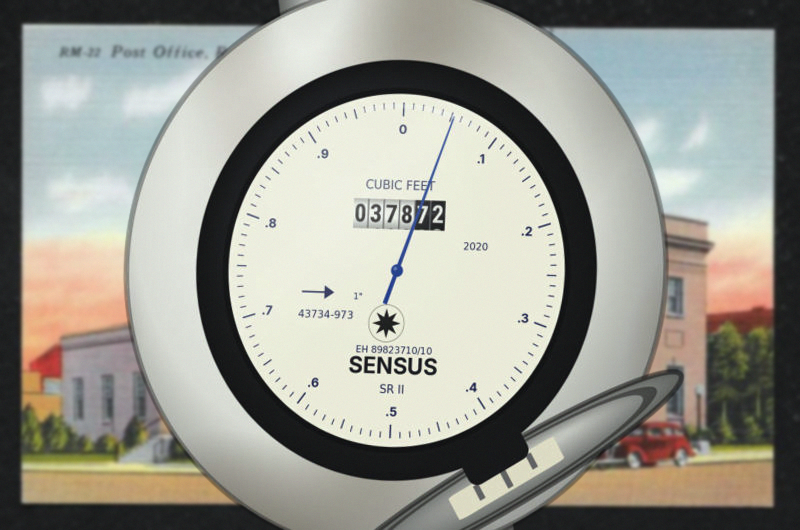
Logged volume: 37872.05 ft³
